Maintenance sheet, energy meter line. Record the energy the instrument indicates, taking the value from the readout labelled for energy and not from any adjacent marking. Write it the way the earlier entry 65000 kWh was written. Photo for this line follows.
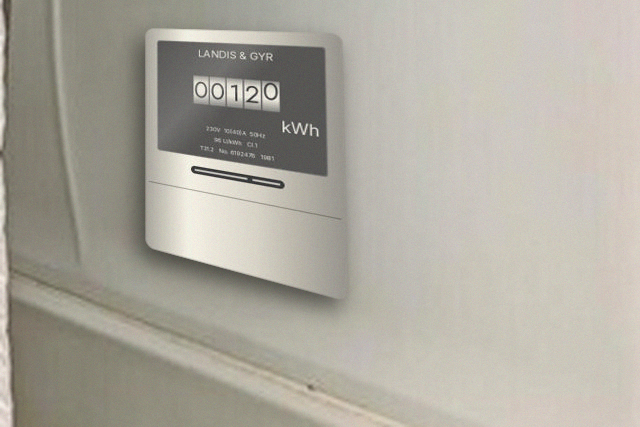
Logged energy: 120 kWh
